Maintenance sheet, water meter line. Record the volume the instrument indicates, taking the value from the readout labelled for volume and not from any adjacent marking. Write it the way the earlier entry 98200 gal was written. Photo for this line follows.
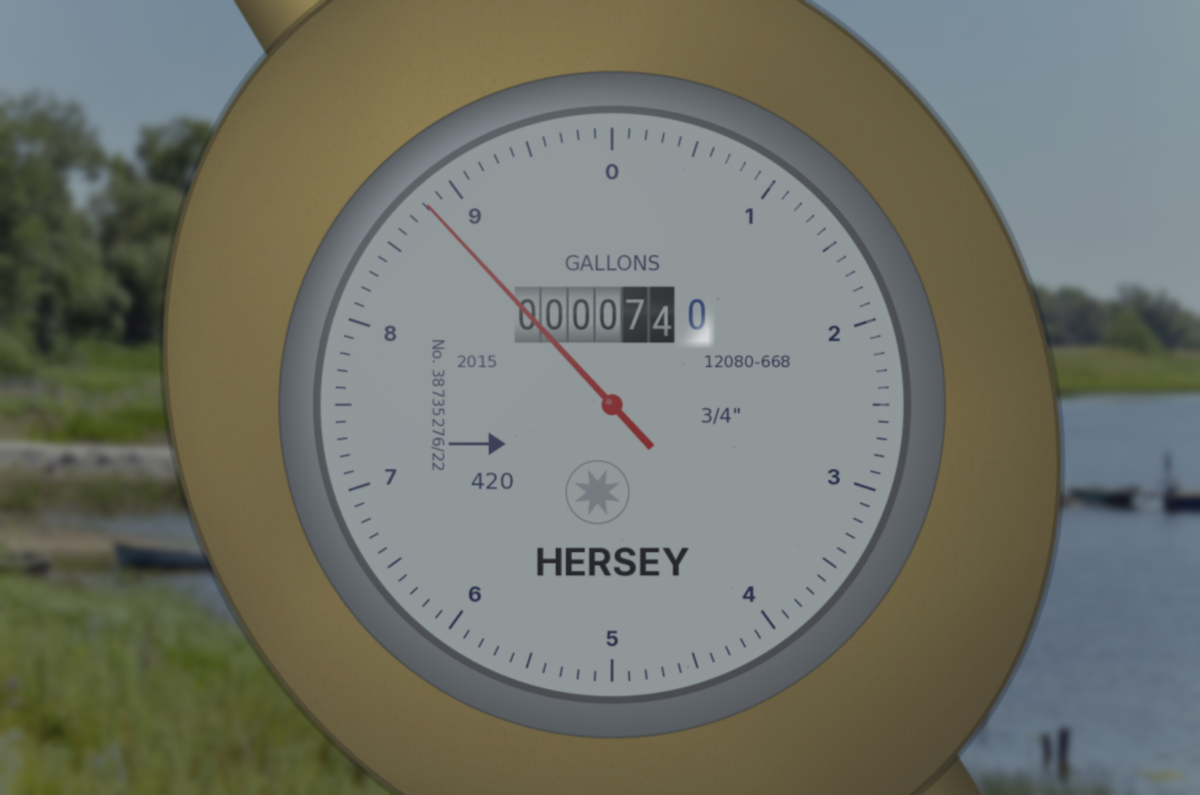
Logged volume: 738.8 gal
